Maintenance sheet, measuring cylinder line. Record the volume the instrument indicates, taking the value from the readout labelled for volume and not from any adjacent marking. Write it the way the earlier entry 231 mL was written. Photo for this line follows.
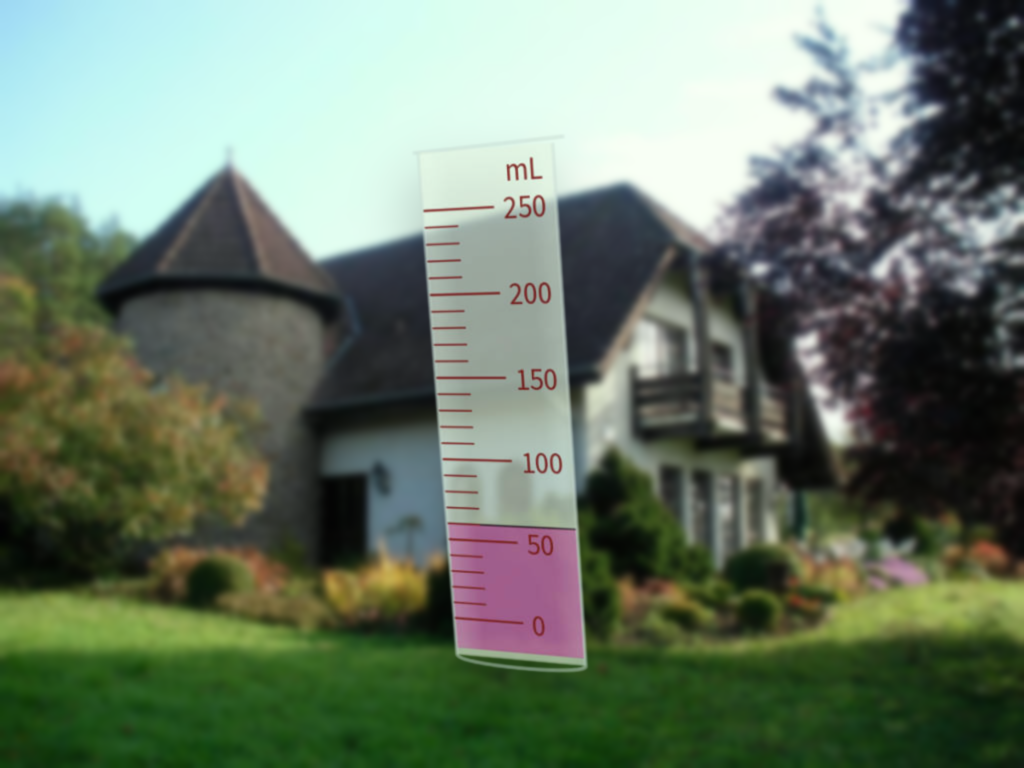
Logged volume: 60 mL
